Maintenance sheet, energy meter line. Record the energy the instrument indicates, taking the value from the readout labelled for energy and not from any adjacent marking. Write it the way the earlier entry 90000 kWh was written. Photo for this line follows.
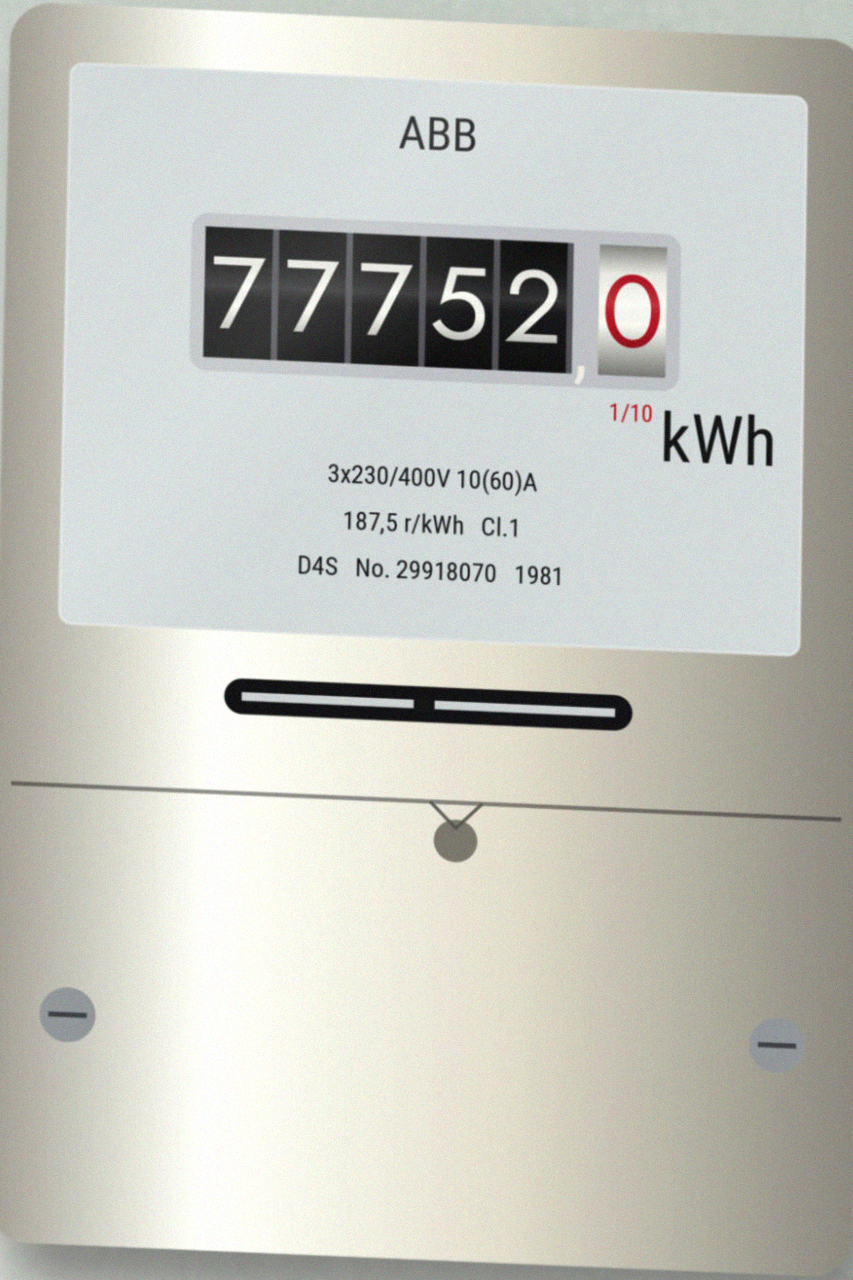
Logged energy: 77752.0 kWh
